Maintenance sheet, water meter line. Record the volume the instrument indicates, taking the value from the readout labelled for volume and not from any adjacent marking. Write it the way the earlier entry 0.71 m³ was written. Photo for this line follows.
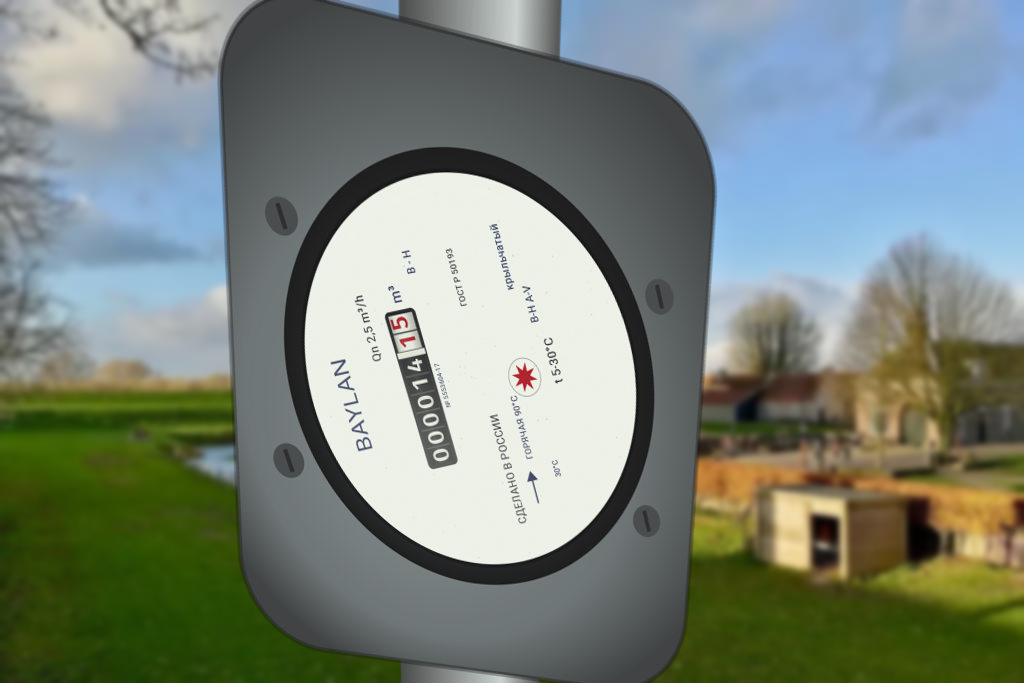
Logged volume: 14.15 m³
